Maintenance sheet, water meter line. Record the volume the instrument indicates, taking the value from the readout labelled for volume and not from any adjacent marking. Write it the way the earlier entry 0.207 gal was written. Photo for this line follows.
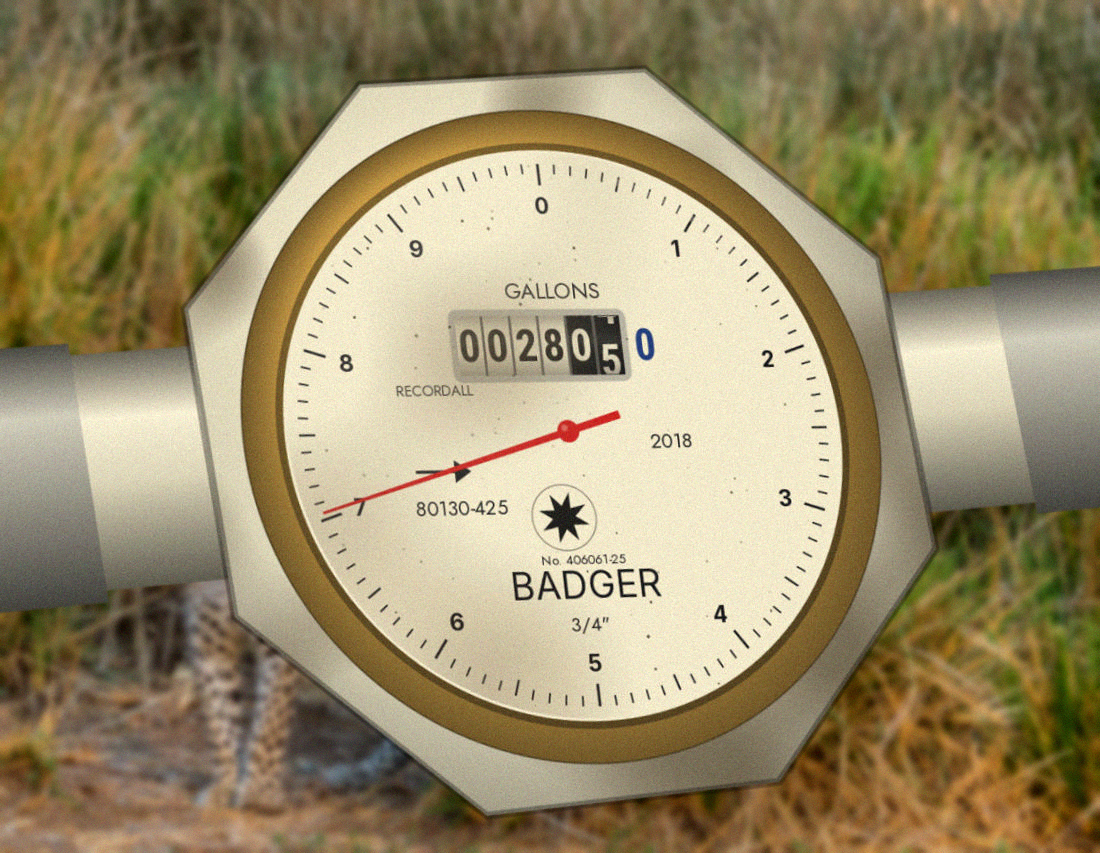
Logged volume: 28047.0 gal
